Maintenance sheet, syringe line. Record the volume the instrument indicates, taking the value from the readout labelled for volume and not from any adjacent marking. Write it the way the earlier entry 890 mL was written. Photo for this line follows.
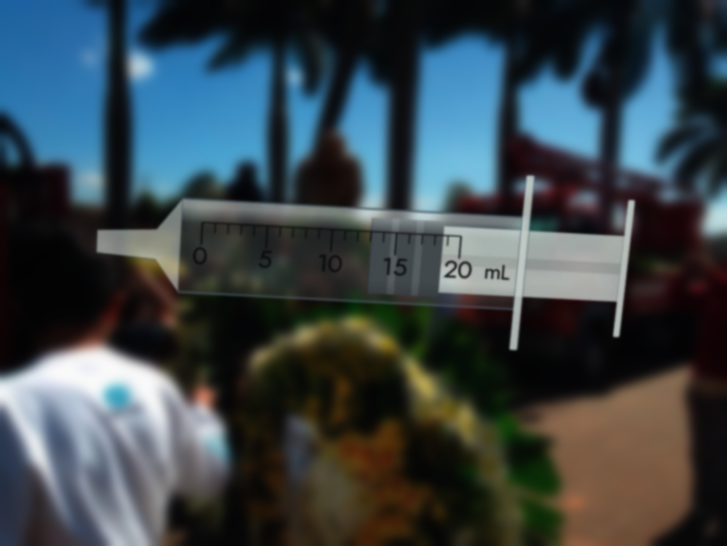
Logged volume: 13 mL
